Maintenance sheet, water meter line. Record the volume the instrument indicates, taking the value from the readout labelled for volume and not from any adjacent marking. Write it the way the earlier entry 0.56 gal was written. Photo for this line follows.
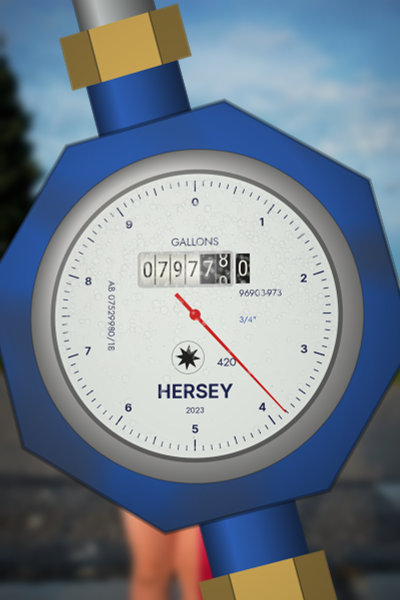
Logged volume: 797783.8 gal
